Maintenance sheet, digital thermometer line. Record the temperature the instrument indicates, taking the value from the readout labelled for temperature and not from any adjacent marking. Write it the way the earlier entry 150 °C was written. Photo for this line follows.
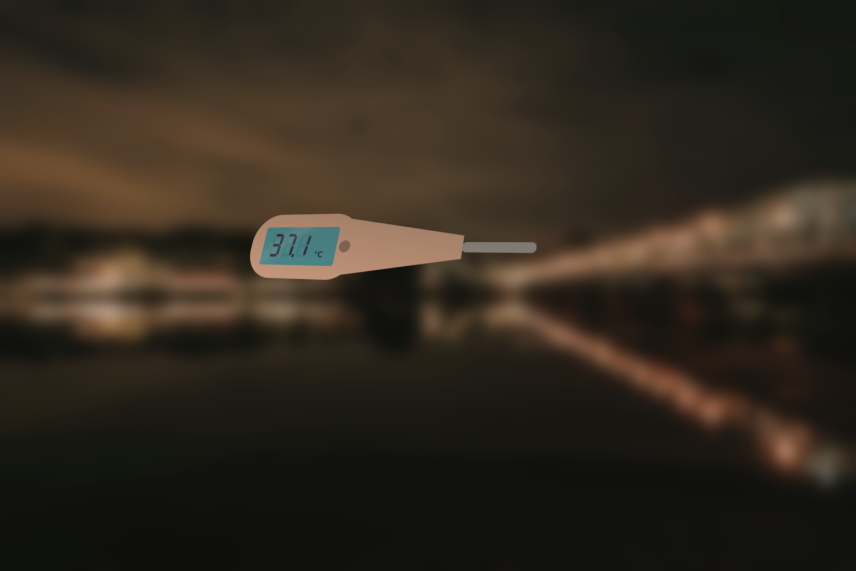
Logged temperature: 37.1 °C
